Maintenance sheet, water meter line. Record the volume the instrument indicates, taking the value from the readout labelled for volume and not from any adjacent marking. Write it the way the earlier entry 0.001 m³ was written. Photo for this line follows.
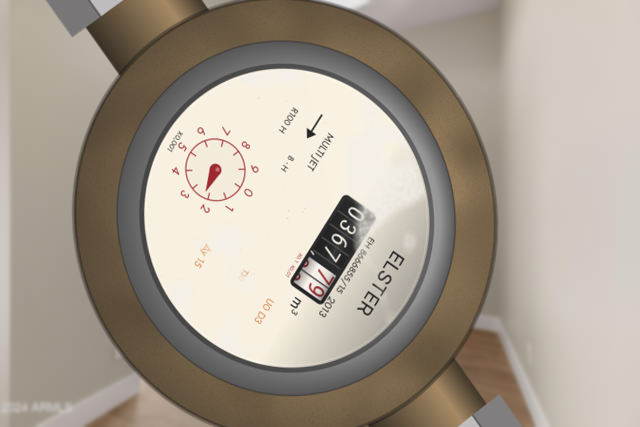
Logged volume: 367.792 m³
